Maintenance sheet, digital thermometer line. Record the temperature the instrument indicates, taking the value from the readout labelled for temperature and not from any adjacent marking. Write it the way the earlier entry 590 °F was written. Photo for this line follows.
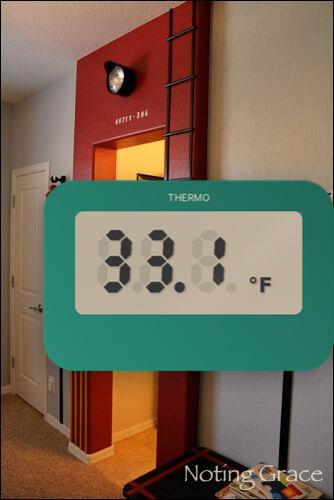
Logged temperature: 33.1 °F
